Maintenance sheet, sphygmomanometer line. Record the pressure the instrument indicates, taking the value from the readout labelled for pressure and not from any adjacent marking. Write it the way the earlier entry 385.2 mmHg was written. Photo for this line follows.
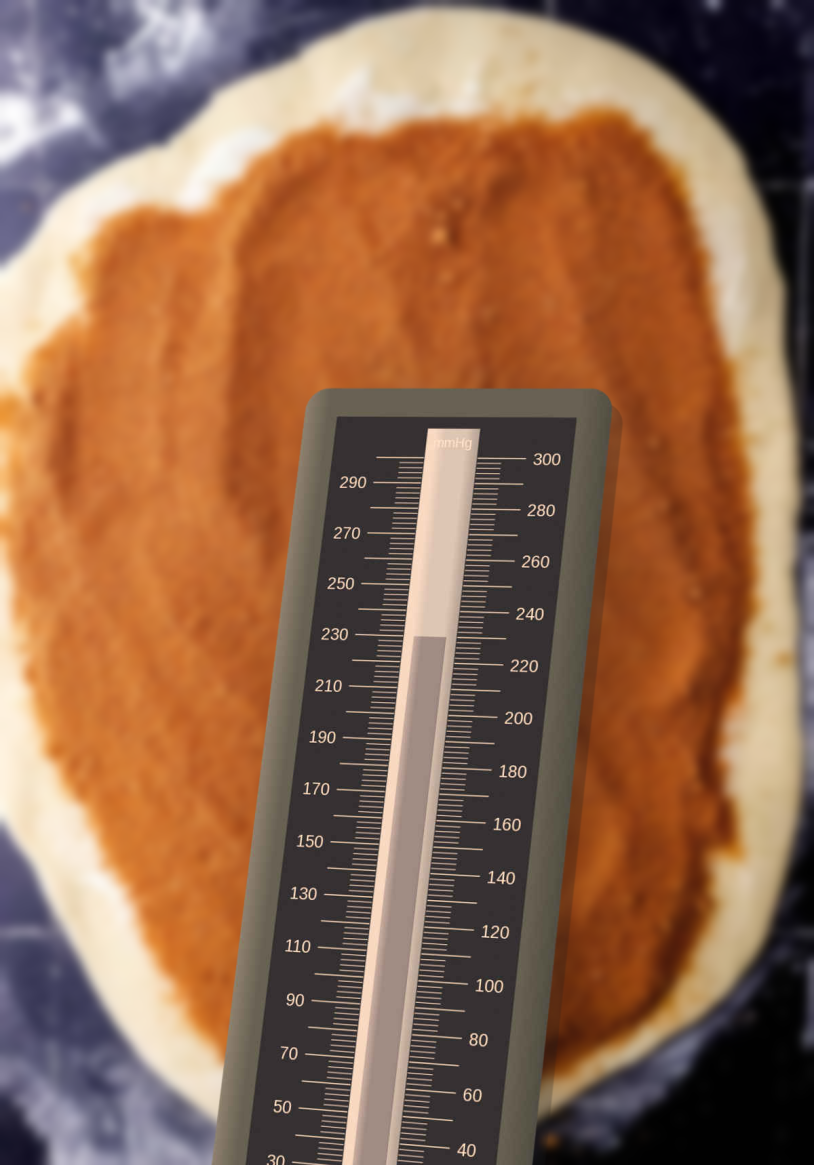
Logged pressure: 230 mmHg
